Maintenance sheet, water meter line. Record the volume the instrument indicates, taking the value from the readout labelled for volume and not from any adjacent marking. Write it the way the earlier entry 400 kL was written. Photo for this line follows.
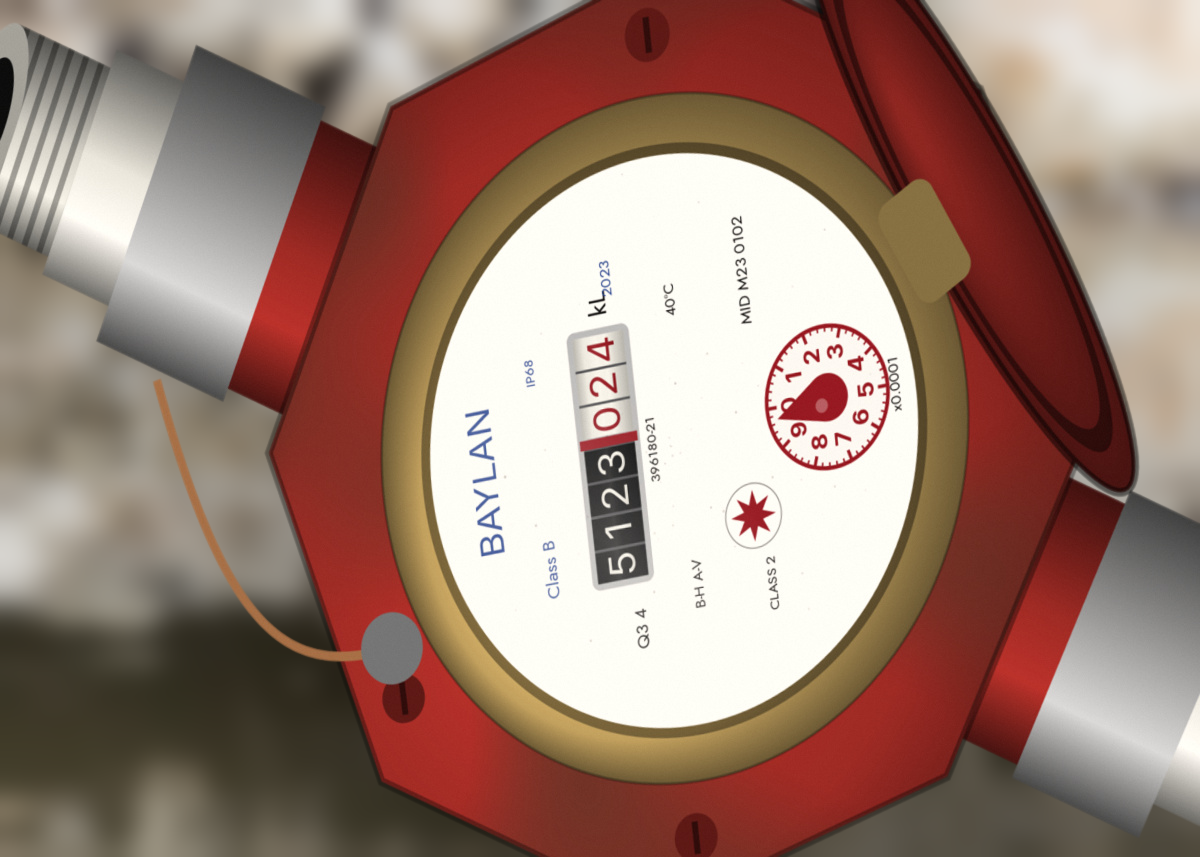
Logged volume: 5123.0239 kL
